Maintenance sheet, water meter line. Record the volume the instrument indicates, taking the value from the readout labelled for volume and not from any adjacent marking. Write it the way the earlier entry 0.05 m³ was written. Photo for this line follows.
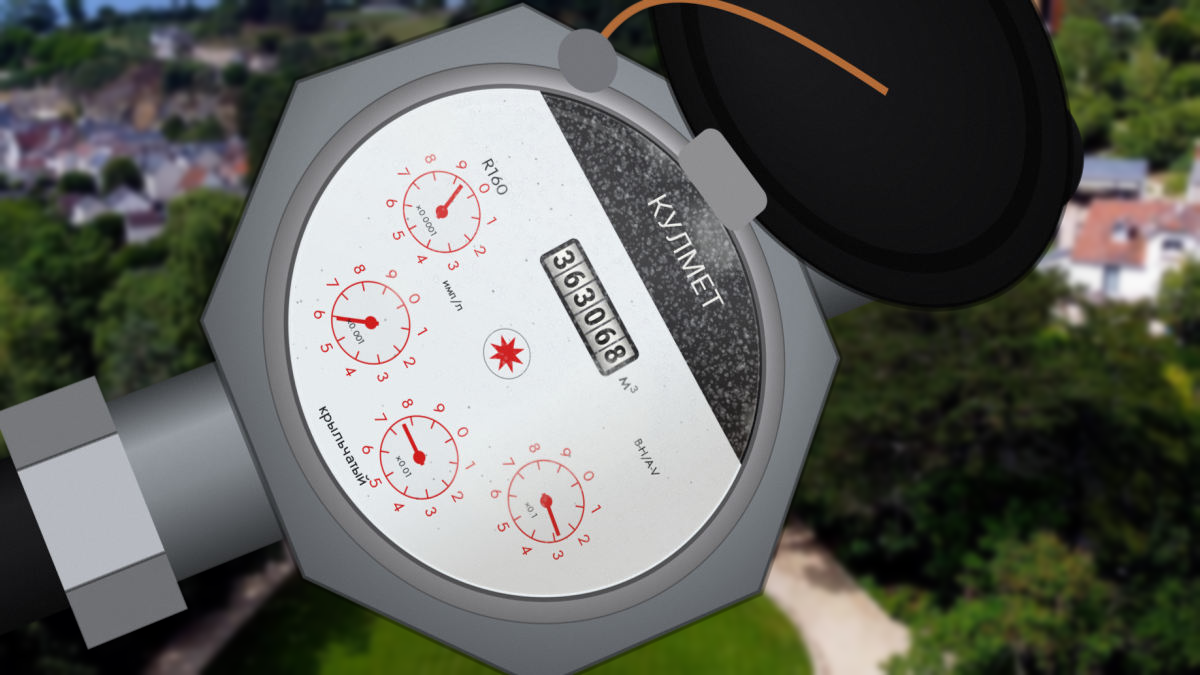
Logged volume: 363068.2759 m³
